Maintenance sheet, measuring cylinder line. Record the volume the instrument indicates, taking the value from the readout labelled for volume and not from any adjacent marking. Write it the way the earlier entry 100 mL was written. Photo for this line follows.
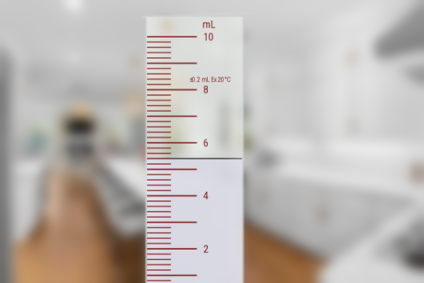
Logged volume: 5.4 mL
